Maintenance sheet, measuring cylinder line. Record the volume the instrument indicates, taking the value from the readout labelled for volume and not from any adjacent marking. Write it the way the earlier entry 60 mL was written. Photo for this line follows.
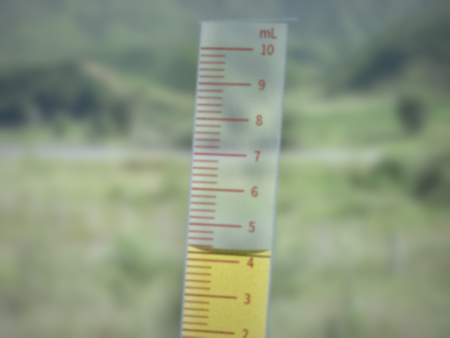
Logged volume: 4.2 mL
